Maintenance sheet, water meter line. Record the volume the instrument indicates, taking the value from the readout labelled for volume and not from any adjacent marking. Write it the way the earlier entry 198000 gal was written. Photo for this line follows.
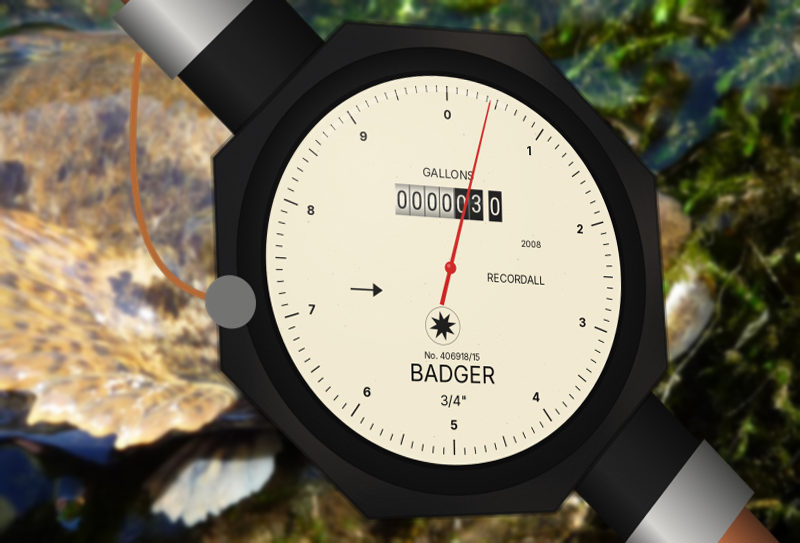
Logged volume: 30.4 gal
